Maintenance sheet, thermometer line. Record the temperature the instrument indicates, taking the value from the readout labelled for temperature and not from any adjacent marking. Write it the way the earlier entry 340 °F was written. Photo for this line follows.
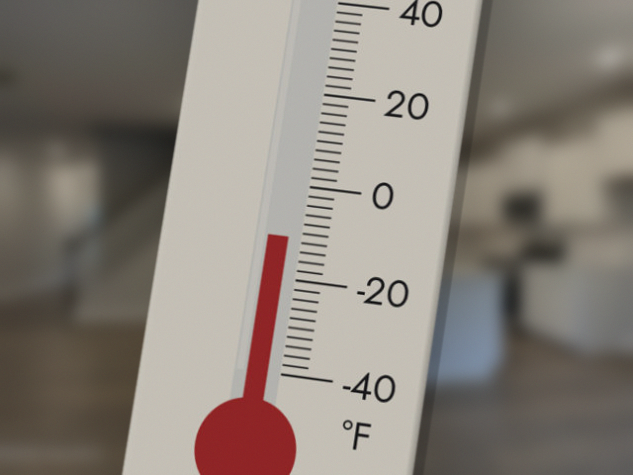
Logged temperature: -11 °F
